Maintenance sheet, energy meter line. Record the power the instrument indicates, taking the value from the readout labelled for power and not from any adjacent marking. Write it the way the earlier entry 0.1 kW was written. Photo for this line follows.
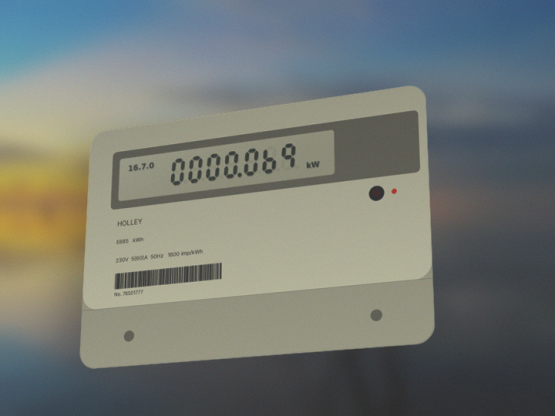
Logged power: 0.069 kW
